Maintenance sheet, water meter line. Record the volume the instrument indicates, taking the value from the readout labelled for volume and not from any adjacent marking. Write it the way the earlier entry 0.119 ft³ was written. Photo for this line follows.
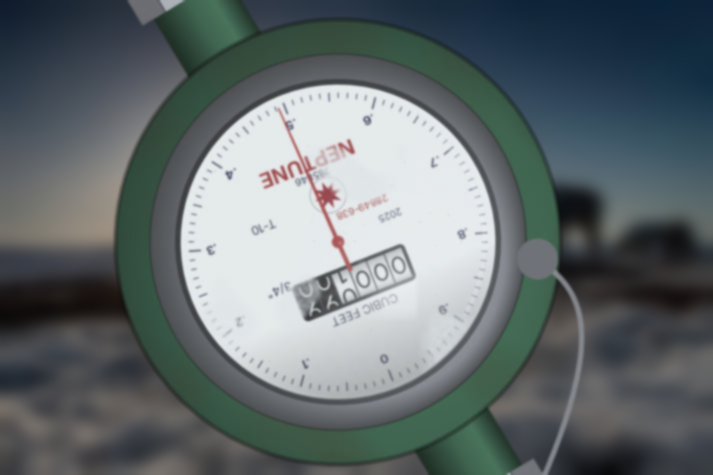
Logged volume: 99.49 ft³
